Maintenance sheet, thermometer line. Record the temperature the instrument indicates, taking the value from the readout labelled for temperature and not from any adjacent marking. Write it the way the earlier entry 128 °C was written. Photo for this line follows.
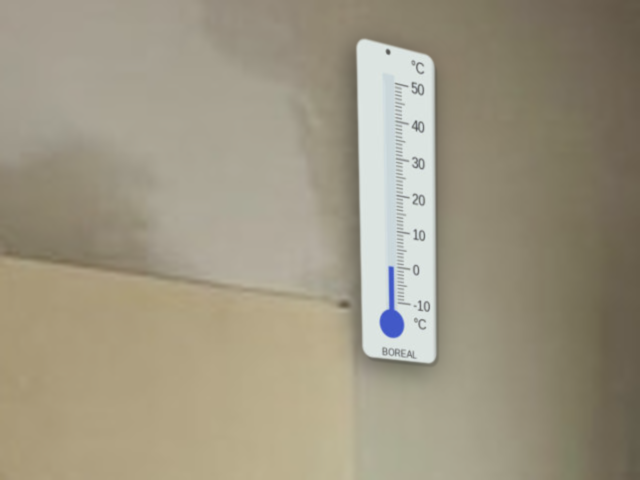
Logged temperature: 0 °C
